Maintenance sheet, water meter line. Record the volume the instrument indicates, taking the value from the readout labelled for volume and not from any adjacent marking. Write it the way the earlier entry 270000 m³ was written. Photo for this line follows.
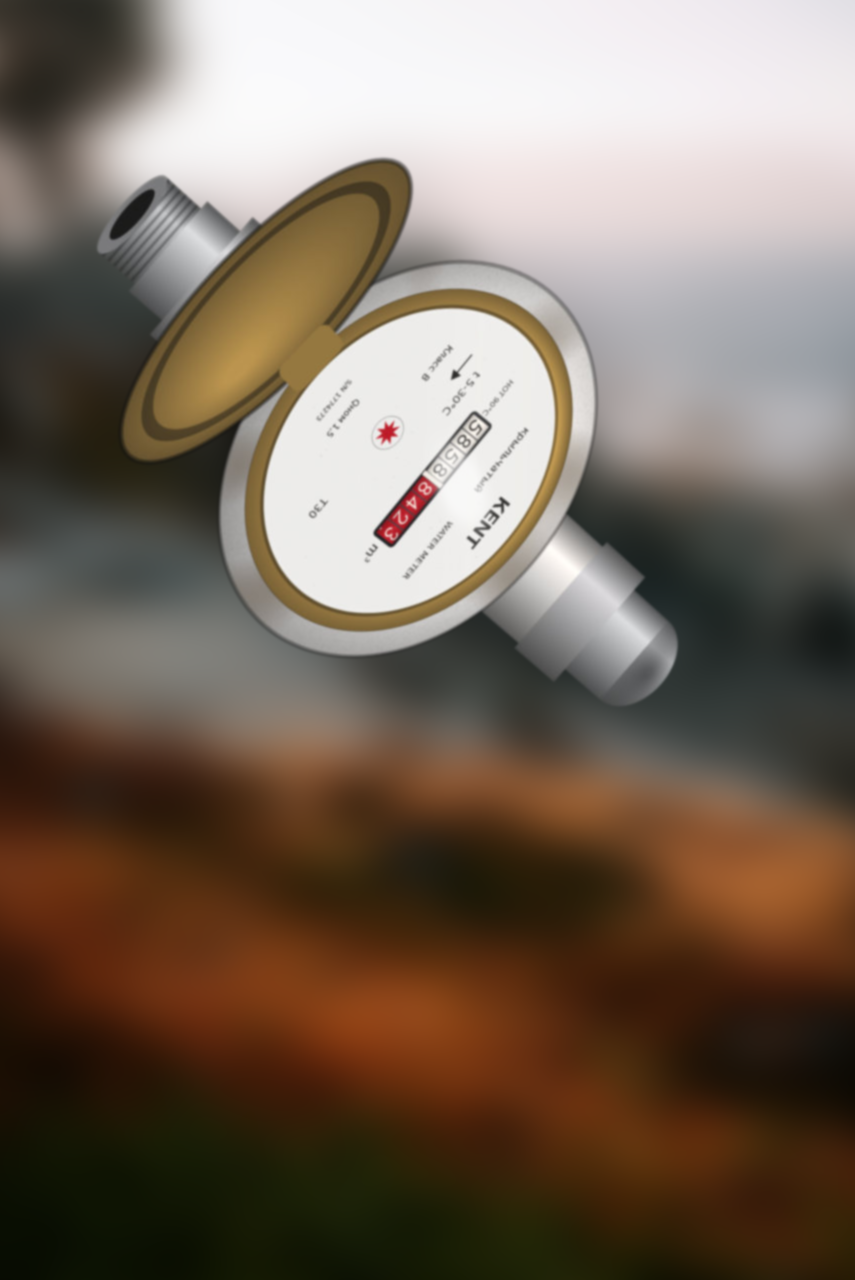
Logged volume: 5858.8423 m³
